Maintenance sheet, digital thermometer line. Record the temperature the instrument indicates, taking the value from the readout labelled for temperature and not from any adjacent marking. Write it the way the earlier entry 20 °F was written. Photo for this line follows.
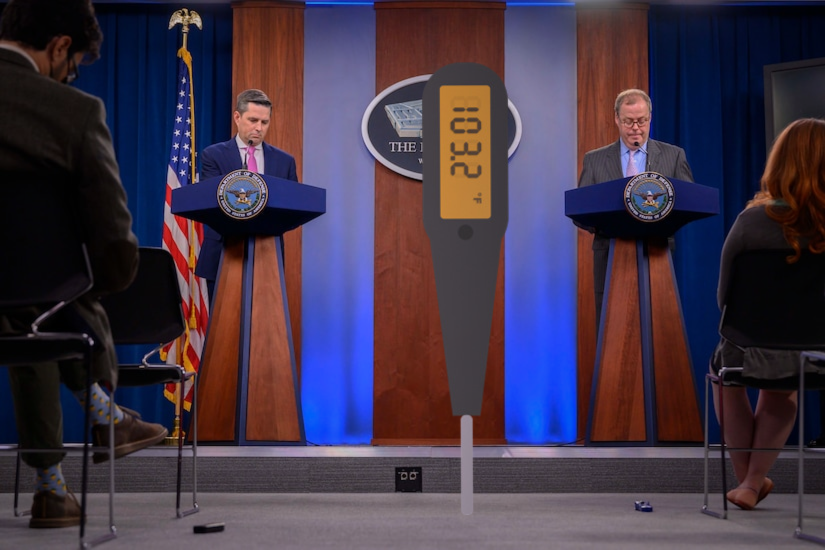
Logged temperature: 103.2 °F
